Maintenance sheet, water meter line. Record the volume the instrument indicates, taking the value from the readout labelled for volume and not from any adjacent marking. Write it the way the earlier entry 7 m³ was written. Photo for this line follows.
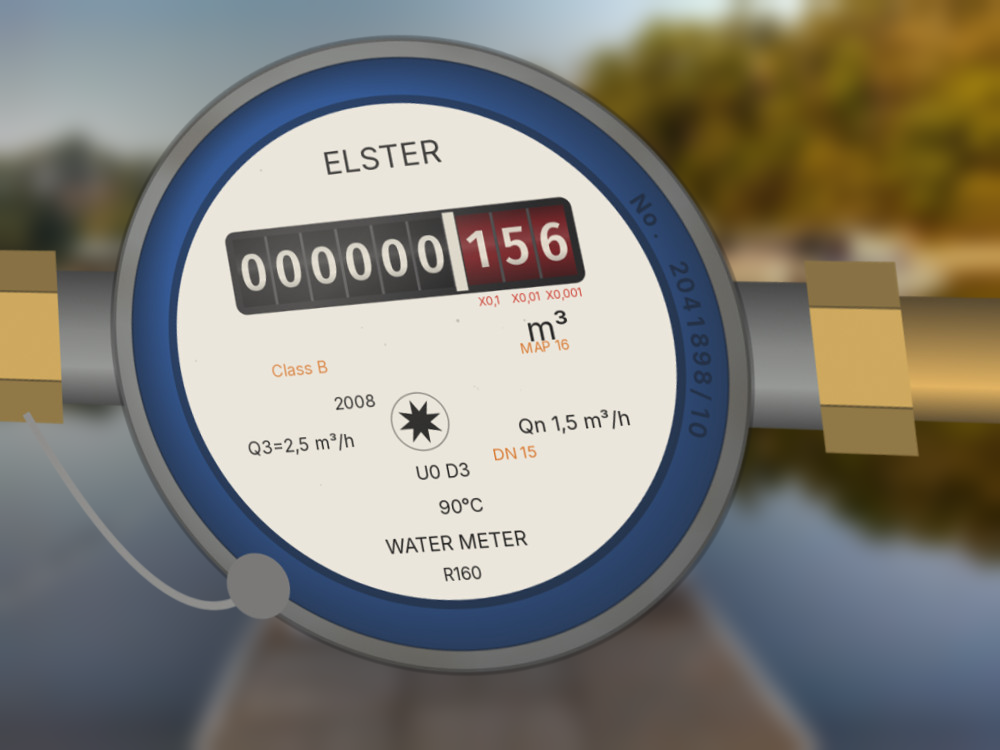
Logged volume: 0.156 m³
